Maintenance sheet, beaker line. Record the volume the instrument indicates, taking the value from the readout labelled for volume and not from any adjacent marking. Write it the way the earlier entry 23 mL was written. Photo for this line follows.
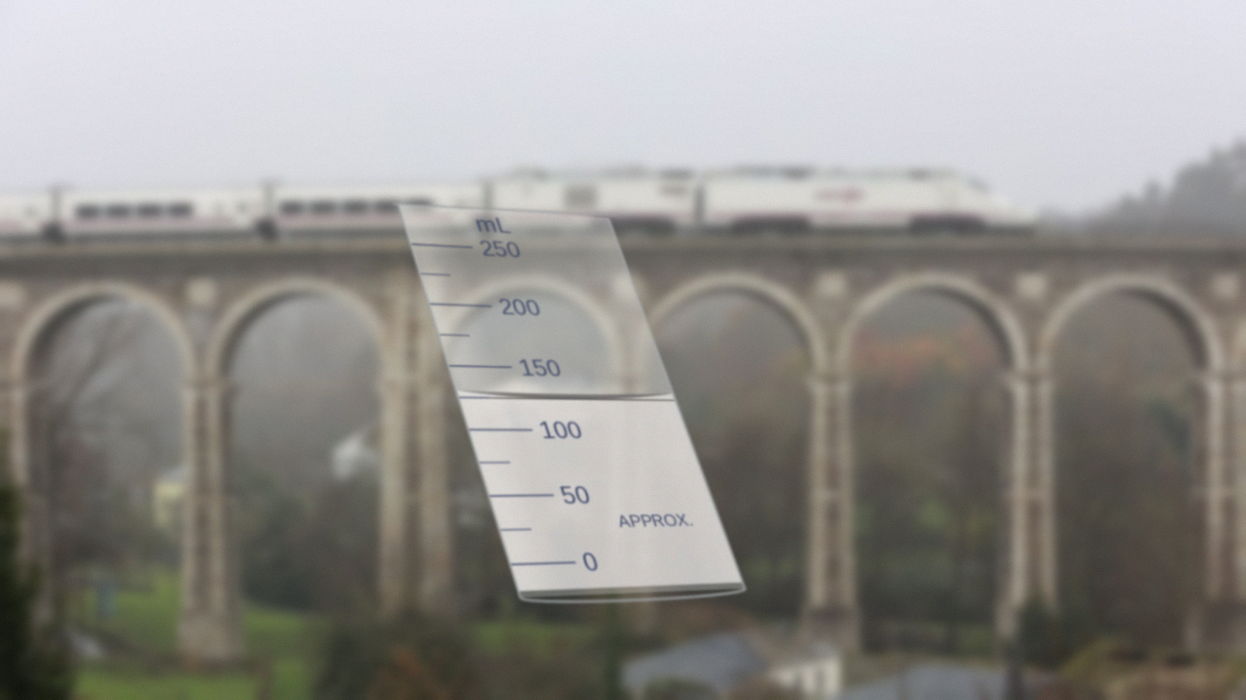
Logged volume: 125 mL
